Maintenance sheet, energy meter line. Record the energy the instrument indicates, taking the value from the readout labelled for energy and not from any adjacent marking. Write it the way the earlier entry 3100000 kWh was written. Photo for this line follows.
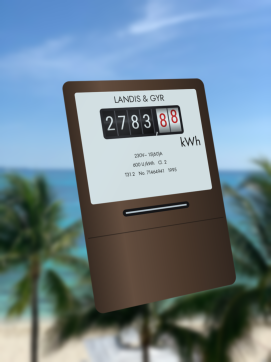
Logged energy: 2783.88 kWh
